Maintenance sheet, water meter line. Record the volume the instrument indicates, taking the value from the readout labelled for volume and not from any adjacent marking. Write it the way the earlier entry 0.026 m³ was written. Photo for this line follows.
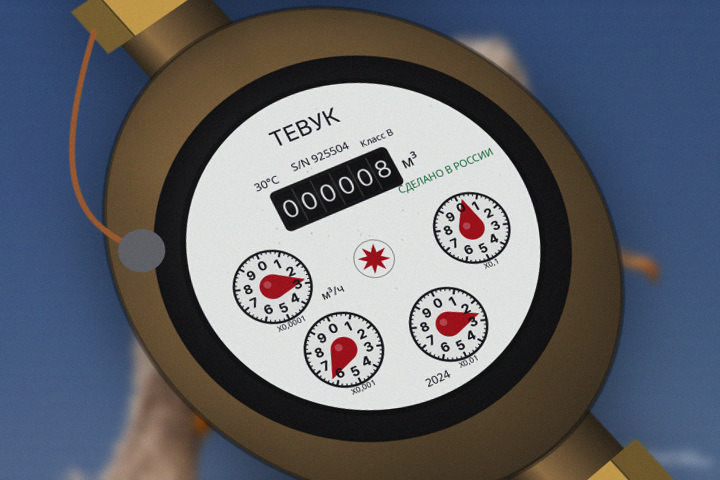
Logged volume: 8.0262 m³
